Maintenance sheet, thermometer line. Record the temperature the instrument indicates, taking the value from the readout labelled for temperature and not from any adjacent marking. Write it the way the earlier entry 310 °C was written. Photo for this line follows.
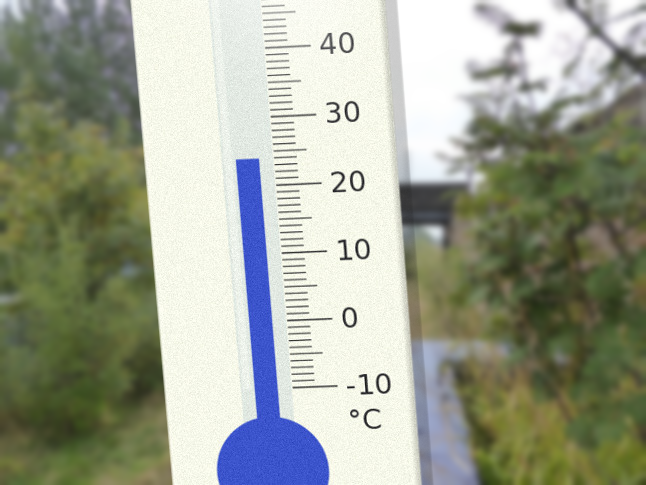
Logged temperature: 24 °C
